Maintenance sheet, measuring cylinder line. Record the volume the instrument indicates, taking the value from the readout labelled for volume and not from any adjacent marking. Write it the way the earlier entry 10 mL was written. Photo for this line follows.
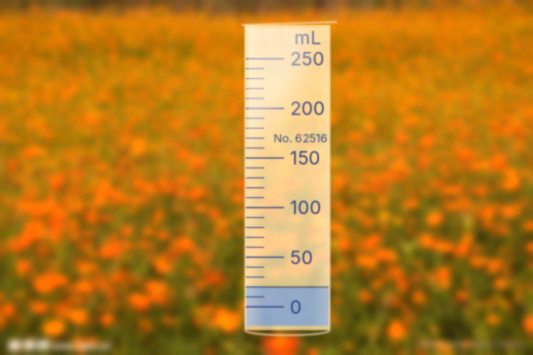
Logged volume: 20 mL
